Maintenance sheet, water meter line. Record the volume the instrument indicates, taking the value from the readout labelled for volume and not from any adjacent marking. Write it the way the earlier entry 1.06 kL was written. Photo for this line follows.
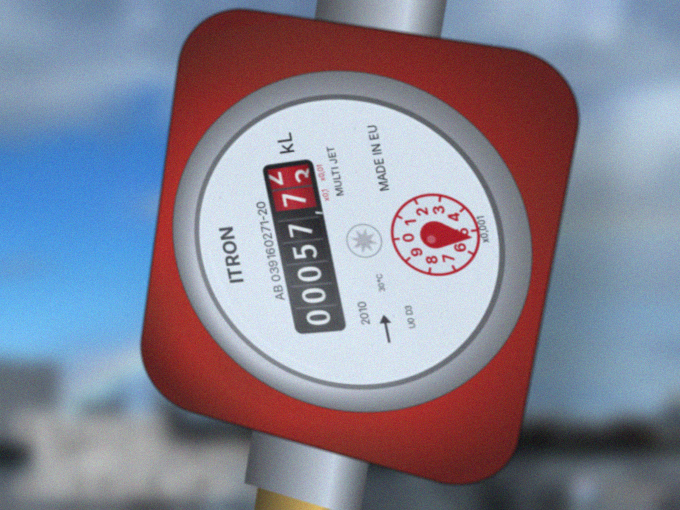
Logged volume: 57.725 kL
